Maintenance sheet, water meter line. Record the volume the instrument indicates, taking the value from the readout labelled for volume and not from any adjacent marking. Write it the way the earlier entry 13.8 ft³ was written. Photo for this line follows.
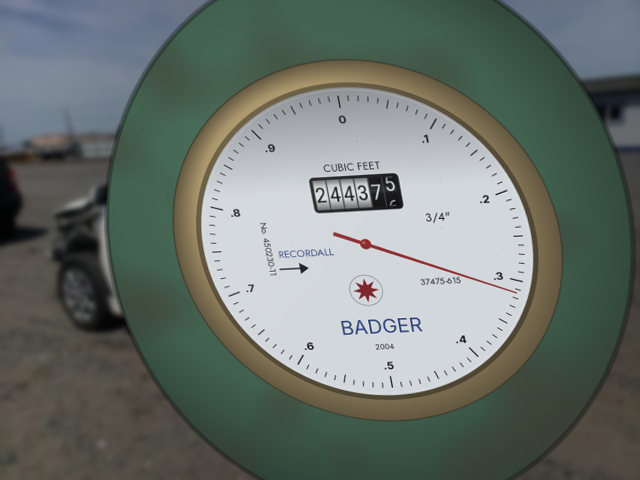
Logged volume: 244375.31 ft³
